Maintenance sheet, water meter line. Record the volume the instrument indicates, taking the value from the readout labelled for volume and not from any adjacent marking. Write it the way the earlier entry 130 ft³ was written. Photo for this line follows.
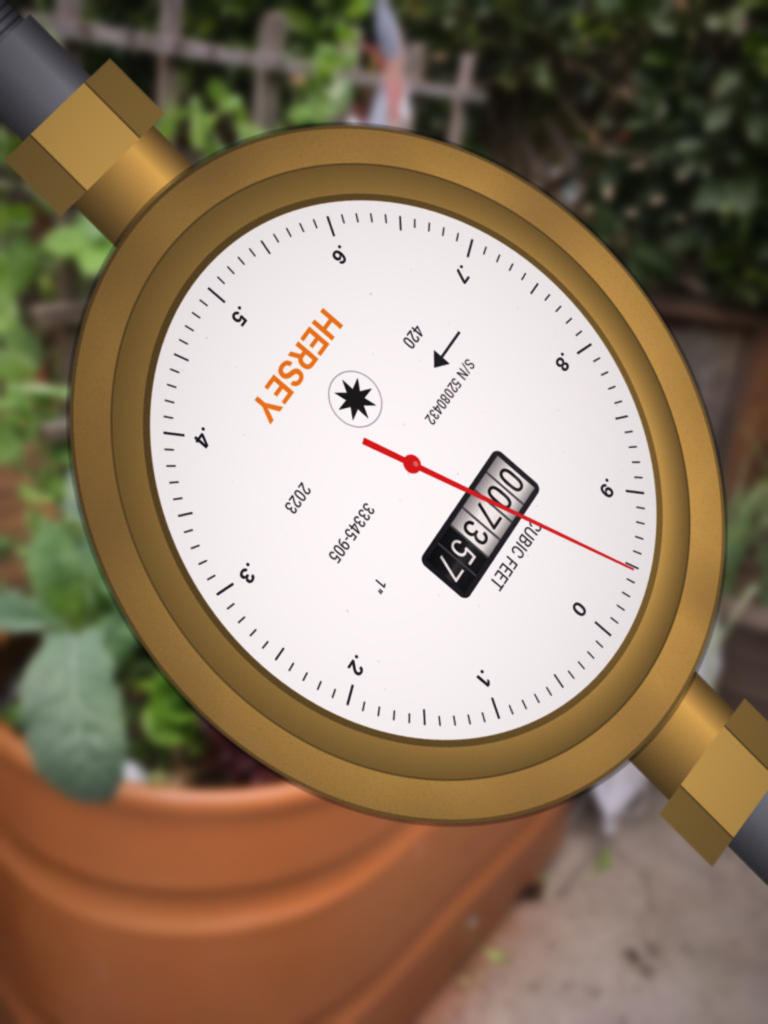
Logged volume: 7356.95 ft³
